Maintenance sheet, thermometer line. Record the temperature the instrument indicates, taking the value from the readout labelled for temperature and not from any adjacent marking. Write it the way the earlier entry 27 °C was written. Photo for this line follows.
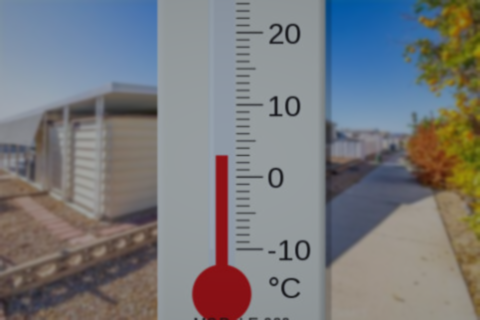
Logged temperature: 3 °C
